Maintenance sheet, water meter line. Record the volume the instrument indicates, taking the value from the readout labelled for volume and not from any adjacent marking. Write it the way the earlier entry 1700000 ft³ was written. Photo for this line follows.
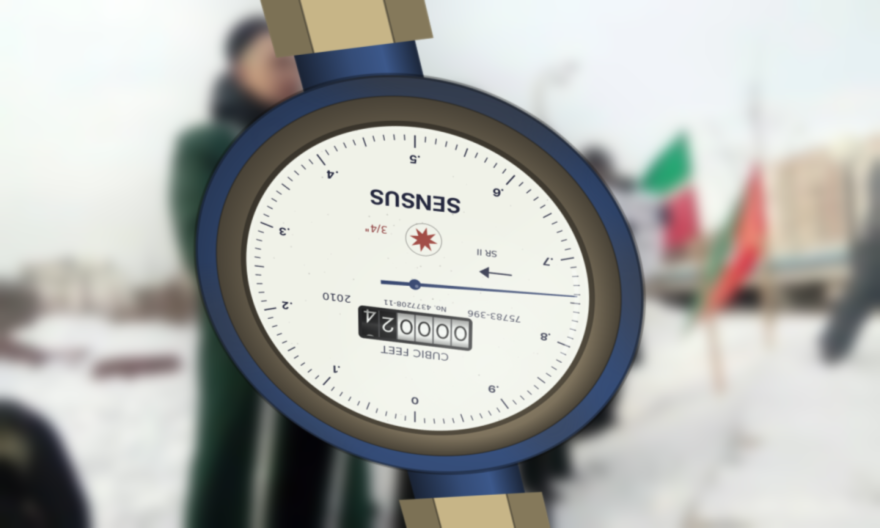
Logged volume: 23.74 ft³
